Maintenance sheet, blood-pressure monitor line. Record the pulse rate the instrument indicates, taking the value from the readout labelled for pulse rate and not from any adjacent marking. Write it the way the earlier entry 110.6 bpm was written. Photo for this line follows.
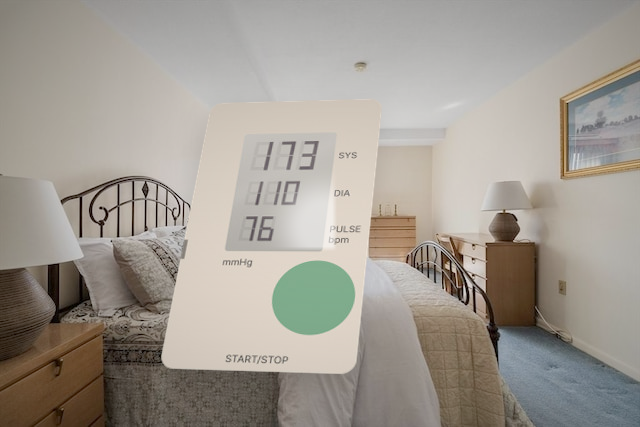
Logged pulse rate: 76 bpm
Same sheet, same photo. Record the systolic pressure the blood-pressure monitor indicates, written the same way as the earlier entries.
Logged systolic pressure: 173 mmHg
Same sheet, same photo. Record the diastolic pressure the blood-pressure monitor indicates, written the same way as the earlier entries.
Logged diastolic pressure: 110 mmHg
